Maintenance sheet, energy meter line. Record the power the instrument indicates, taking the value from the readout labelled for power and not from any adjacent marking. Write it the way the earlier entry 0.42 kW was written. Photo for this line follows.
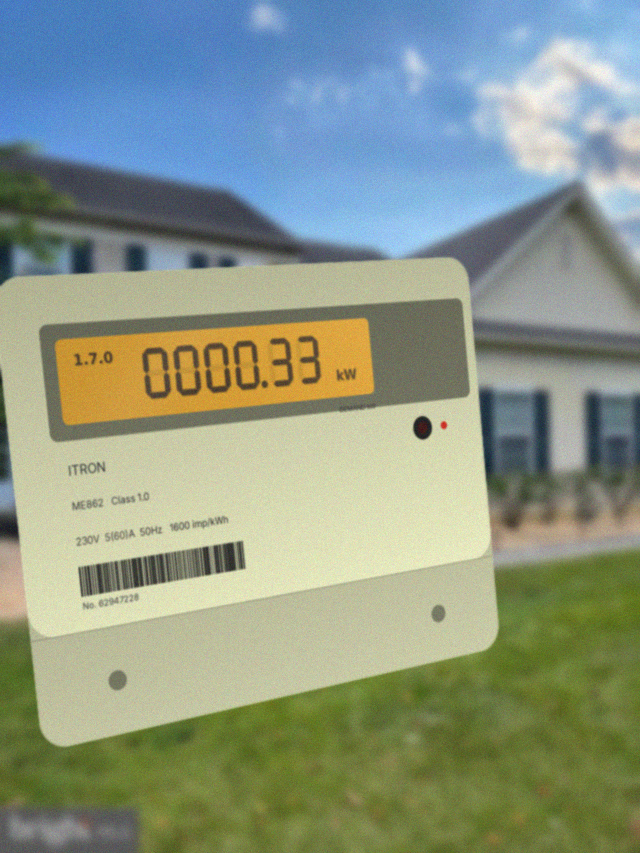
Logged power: 0.33 kW
